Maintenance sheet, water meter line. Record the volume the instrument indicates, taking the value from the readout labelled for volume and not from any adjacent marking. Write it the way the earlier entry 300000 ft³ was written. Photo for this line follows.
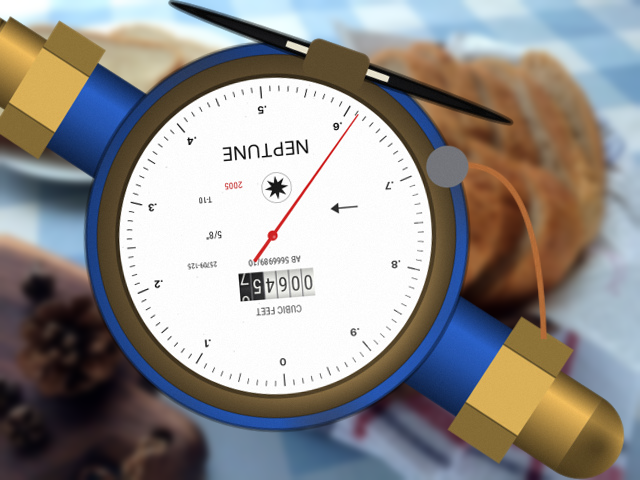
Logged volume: 6456.61 ft³
